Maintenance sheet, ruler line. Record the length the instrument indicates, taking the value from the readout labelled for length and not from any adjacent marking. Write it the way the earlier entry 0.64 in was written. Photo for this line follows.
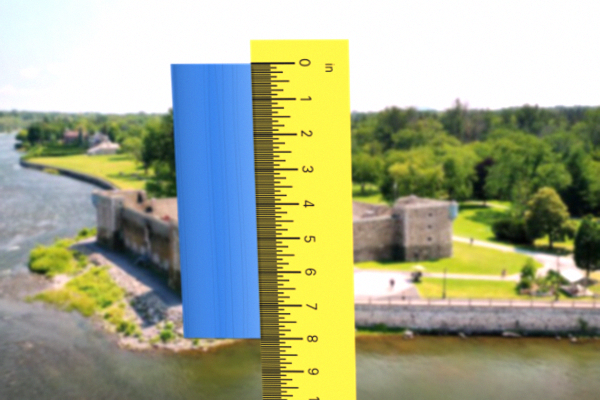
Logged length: 8 in
